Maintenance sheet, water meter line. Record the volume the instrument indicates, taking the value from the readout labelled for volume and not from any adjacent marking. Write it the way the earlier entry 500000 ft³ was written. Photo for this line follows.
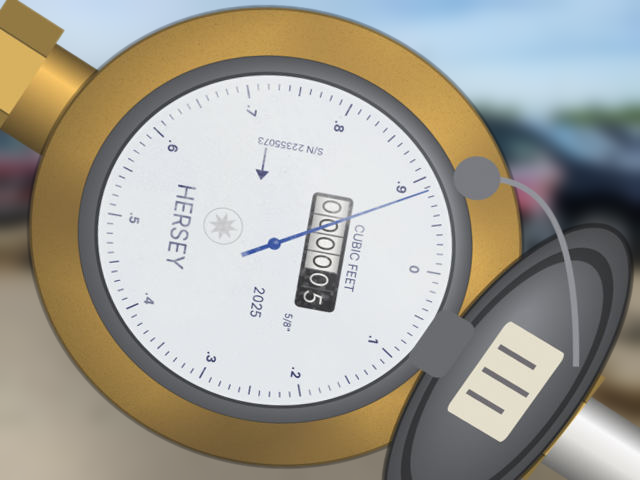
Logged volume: 4.91 ft³
